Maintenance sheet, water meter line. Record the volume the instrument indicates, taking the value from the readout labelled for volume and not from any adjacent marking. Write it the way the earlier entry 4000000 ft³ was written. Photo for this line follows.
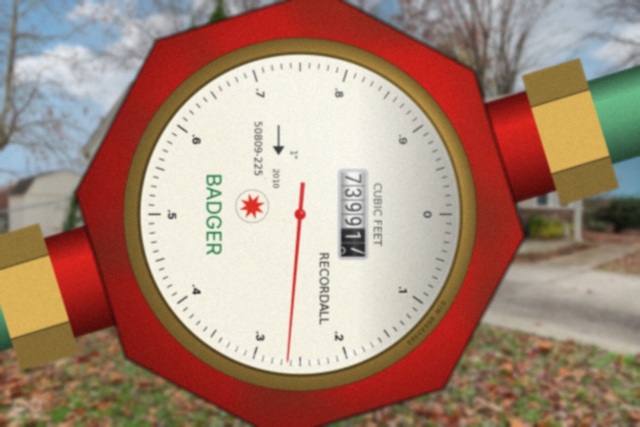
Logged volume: 739917.26 ft³
